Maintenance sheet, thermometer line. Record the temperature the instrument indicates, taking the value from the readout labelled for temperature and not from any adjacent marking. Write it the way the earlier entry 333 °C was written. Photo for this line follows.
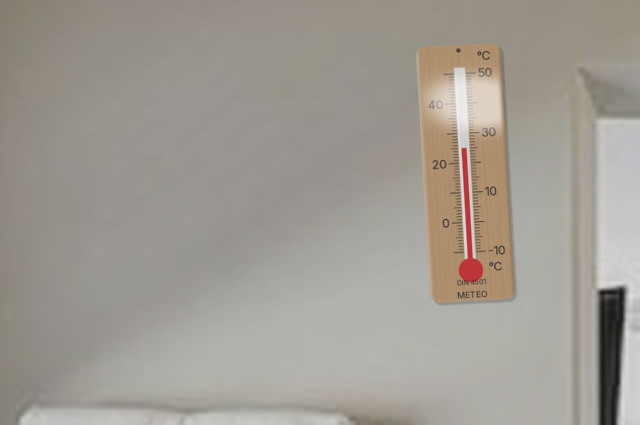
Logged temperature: 25 °C
